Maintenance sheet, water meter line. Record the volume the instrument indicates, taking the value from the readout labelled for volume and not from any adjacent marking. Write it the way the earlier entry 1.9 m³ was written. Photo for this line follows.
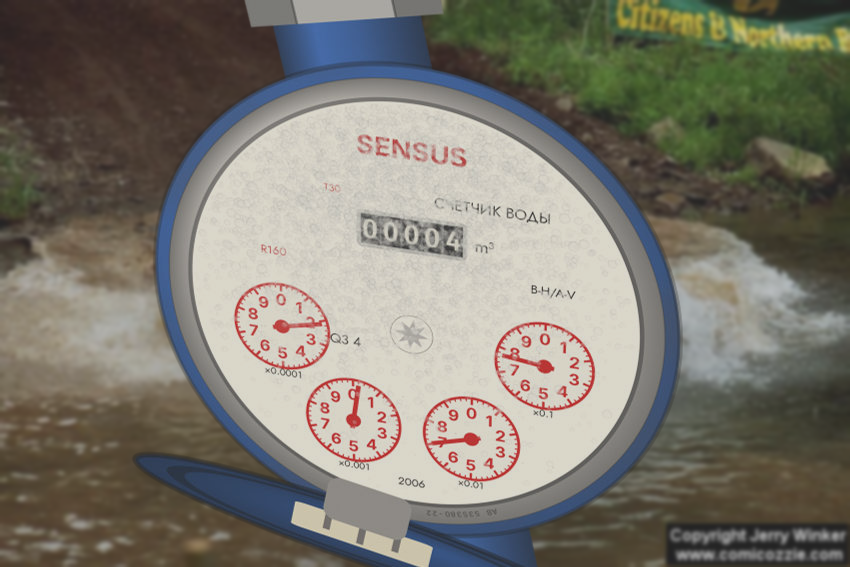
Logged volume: 4.7702 m³
